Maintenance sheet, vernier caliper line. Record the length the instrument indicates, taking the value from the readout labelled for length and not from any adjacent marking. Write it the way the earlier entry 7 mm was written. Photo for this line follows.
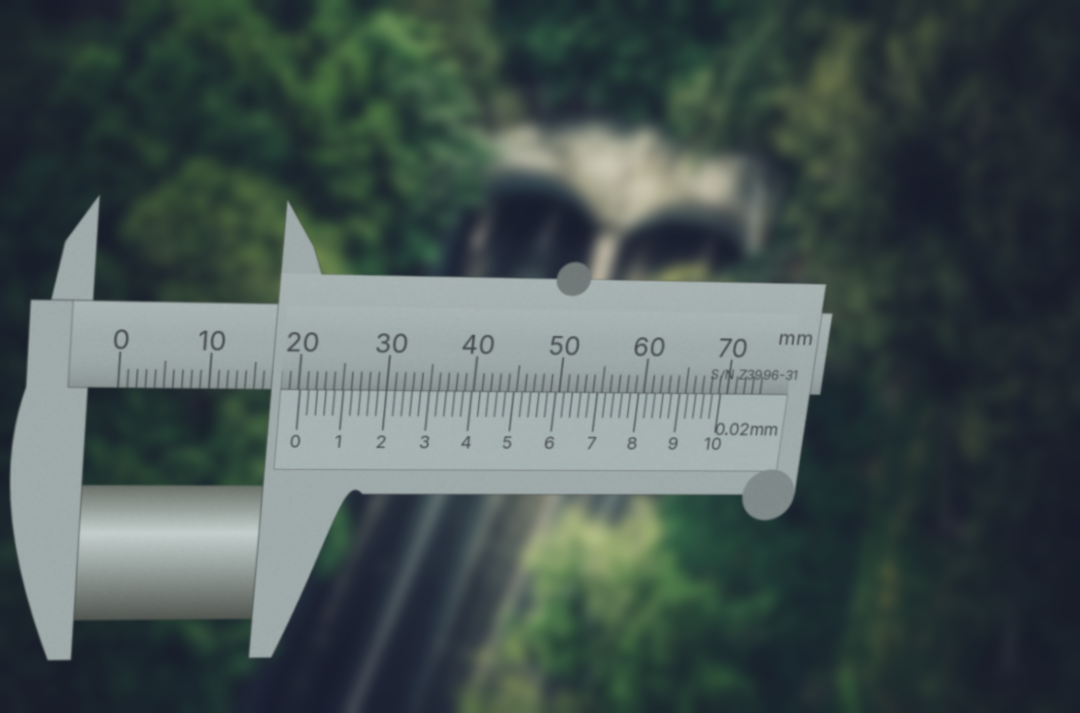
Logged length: 20.2 mm
